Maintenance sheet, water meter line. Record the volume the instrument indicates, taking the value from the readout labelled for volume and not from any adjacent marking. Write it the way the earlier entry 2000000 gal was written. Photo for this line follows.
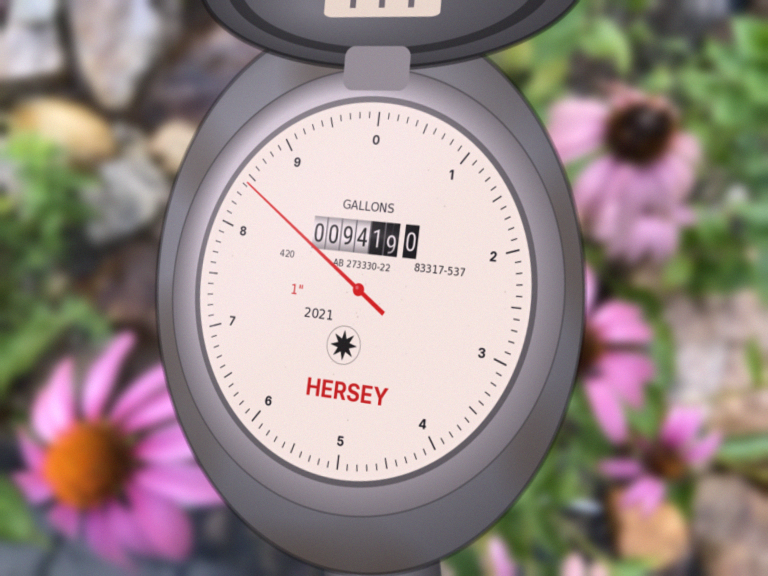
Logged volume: 94188.4 gal
